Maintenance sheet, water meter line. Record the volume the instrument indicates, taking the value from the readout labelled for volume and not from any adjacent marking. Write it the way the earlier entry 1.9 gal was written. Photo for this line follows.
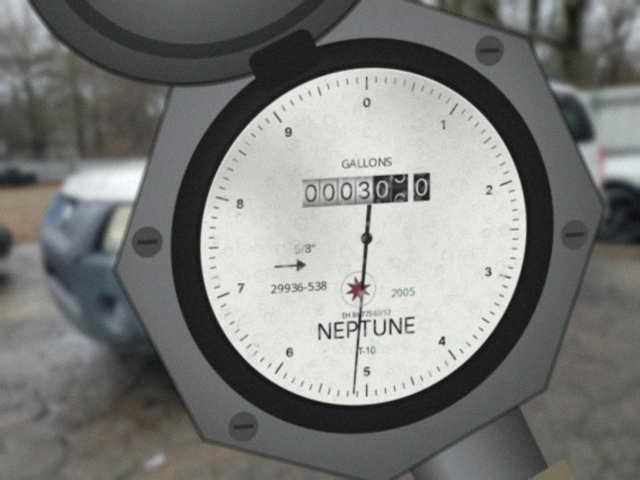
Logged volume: 3055.1 gal
